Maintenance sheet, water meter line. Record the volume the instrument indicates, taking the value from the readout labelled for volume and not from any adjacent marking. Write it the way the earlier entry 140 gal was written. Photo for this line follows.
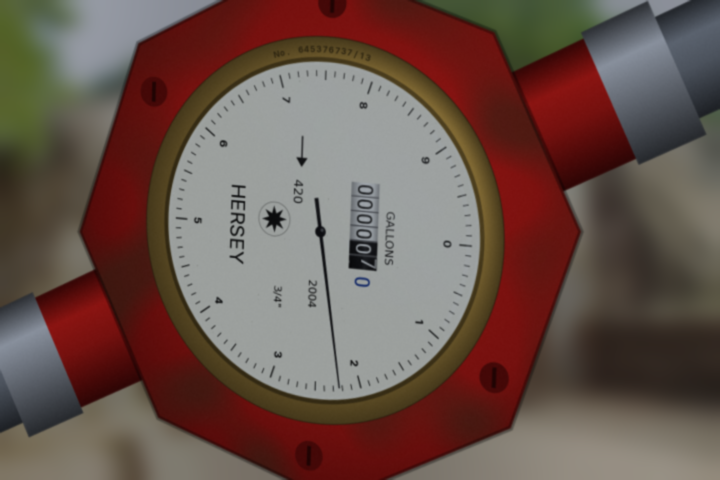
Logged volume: 72.2 gal
